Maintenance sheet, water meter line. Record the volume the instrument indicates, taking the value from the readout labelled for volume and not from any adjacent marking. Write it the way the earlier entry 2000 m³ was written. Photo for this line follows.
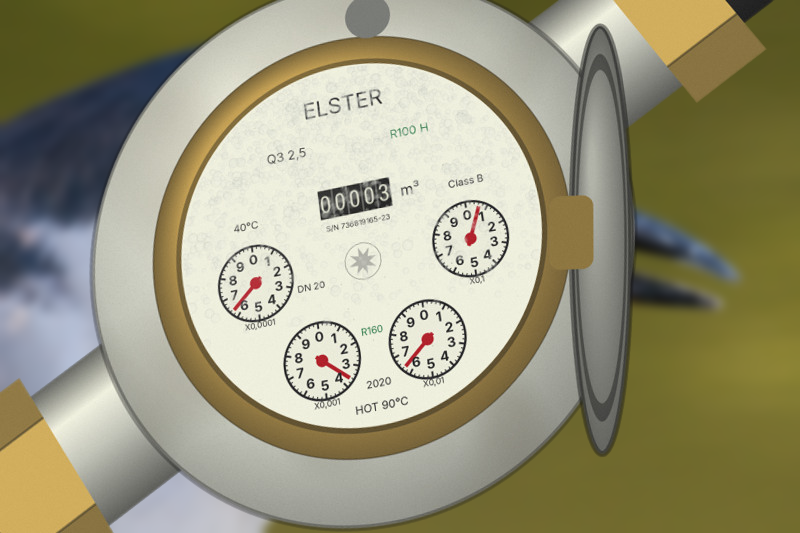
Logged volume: 3.0636 m³
